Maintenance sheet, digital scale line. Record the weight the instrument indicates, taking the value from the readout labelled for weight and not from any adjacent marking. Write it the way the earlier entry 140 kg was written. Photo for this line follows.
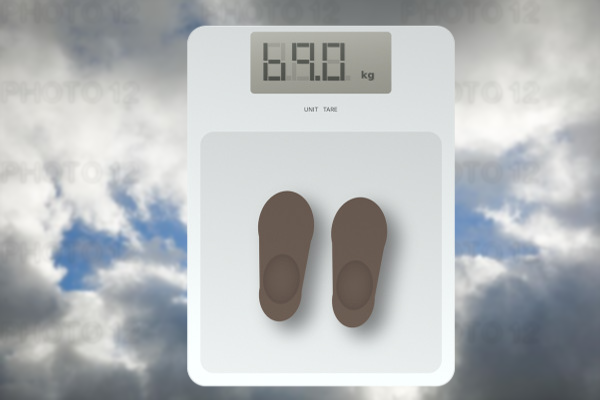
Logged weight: 69.0 kg
